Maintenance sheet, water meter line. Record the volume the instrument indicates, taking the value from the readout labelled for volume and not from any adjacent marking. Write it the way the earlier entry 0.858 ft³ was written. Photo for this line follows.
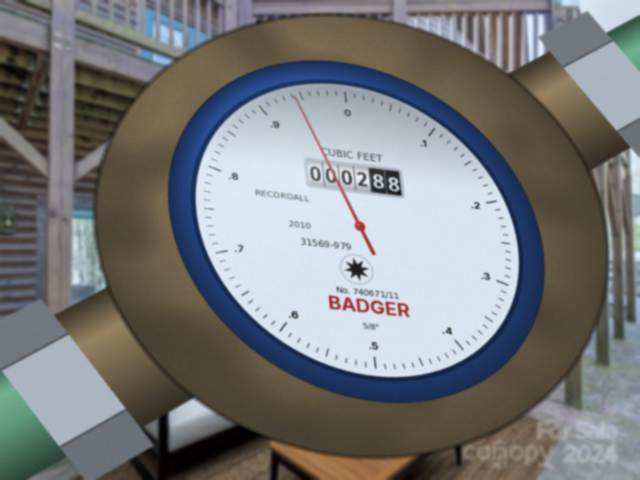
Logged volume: 287.94 ft³
